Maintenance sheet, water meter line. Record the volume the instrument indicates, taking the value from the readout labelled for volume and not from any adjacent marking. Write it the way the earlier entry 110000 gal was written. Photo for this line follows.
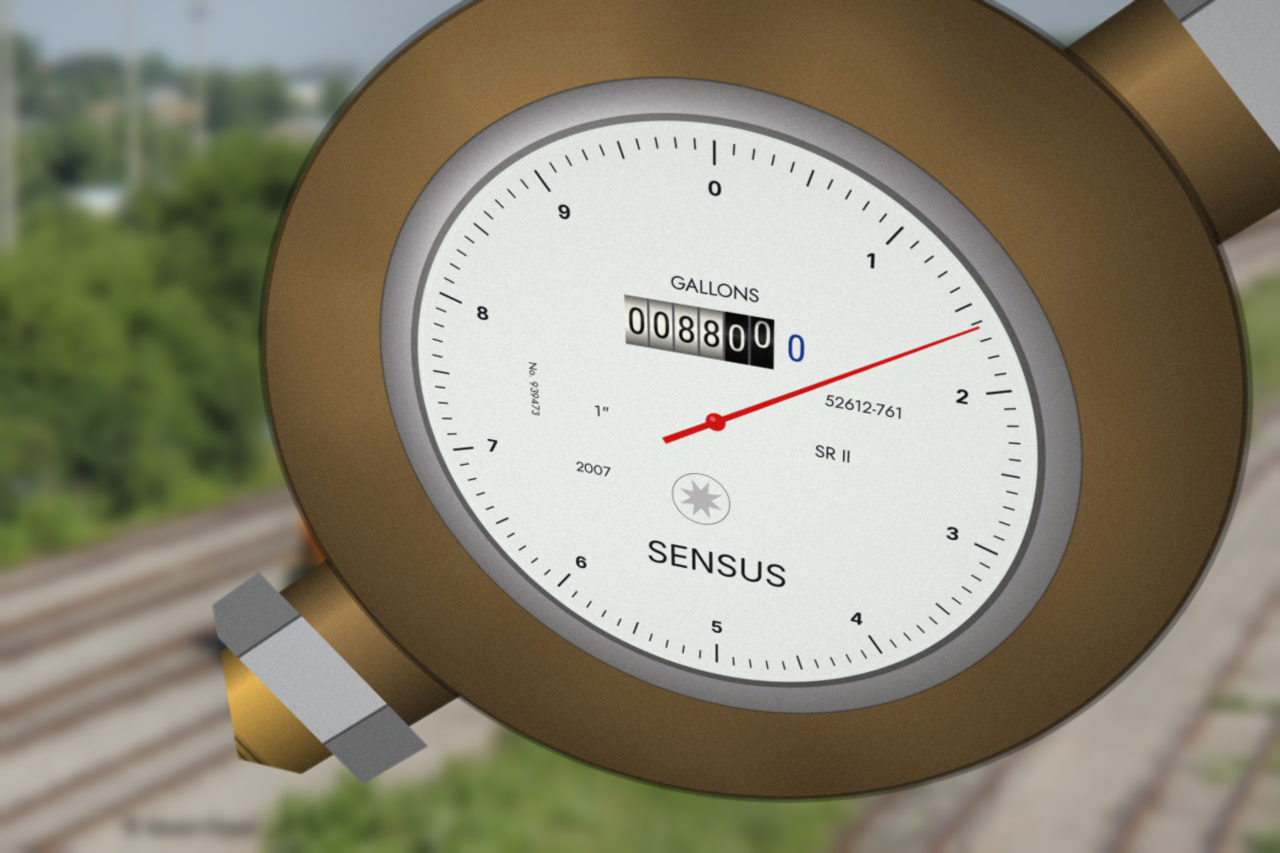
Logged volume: 88001.6 gal
